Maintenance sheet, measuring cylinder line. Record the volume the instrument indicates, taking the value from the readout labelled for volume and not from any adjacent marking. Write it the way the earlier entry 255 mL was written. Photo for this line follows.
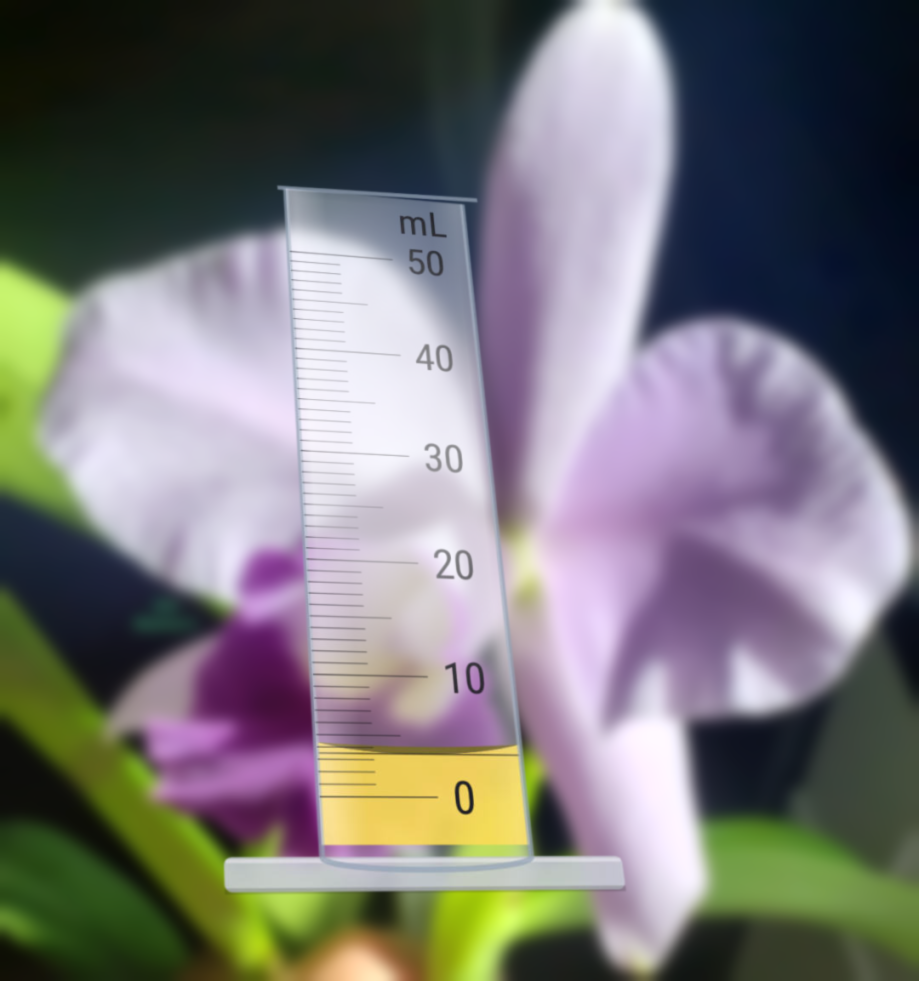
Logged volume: 3.5 mL
